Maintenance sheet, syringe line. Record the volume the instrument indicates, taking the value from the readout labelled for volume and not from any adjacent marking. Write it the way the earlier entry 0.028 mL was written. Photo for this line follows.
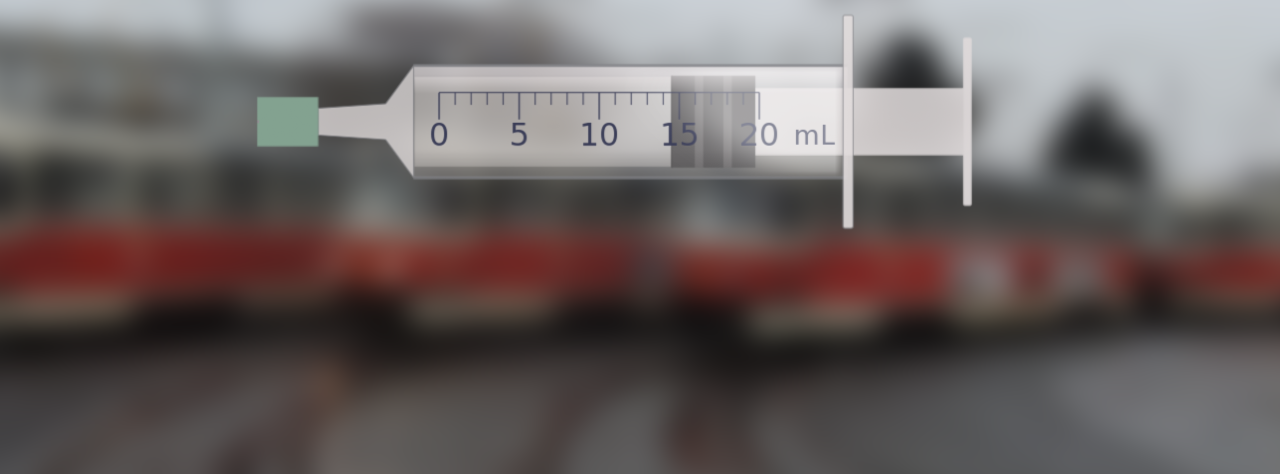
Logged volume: 14.5 mL
